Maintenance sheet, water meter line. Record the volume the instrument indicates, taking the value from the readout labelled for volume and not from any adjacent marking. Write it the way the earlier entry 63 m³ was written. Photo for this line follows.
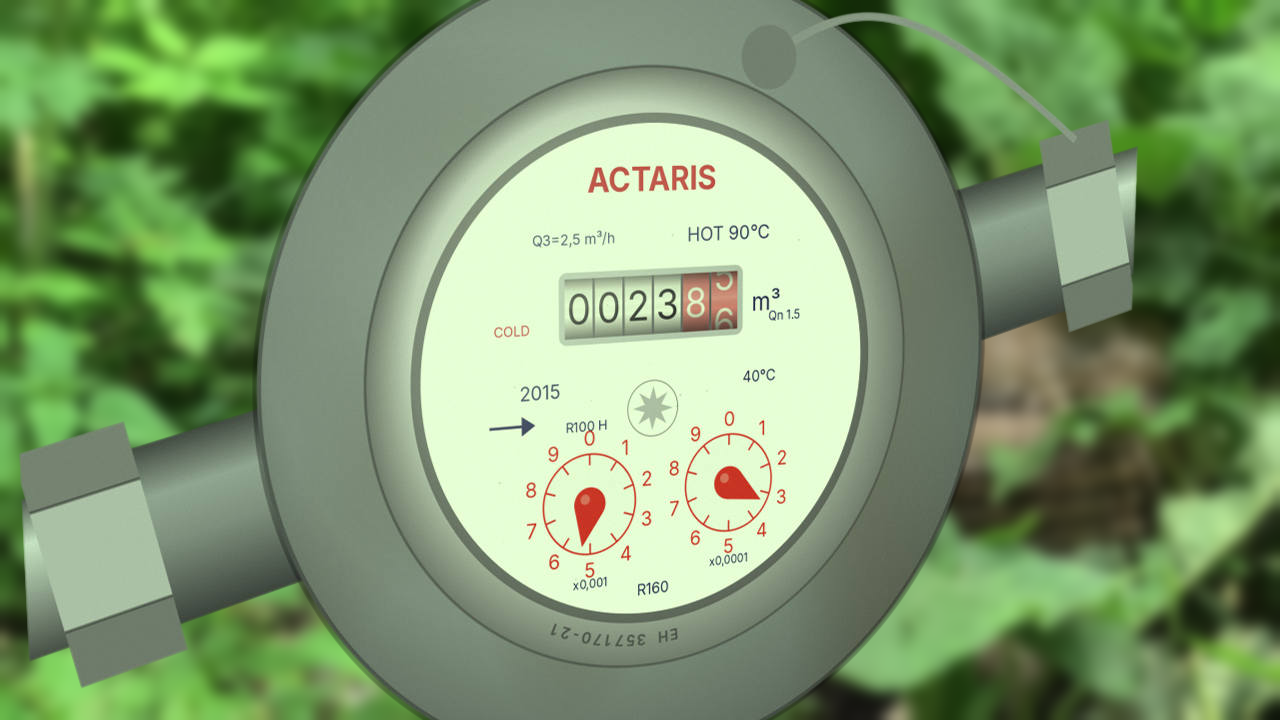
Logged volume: 23.8553 m³
